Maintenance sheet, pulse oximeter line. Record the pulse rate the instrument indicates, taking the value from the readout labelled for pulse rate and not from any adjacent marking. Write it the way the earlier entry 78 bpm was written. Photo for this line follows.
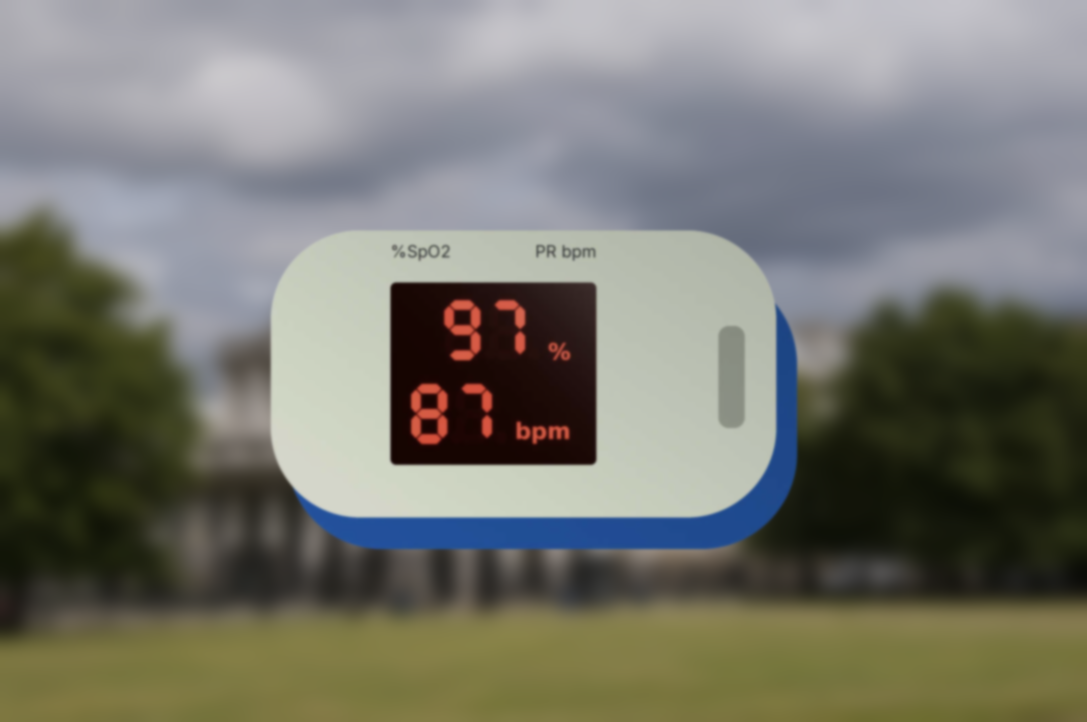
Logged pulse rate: 87 bpm
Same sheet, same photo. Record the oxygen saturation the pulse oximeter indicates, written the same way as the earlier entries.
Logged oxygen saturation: 97 %
